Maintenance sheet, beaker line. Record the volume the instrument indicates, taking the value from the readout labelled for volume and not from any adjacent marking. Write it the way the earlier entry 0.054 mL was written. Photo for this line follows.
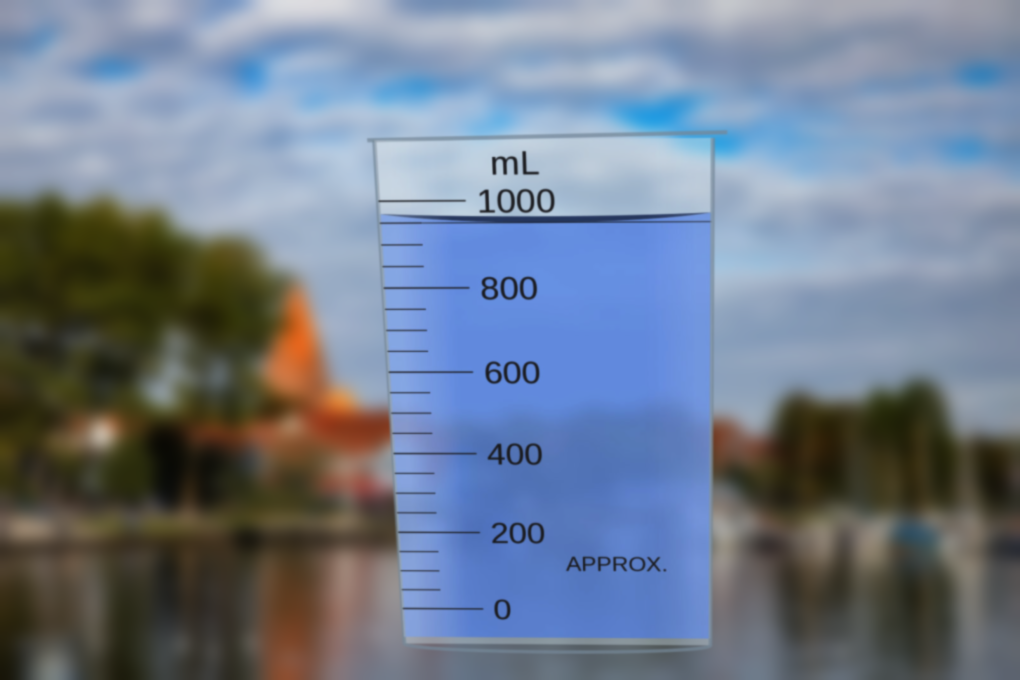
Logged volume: 950 mL
